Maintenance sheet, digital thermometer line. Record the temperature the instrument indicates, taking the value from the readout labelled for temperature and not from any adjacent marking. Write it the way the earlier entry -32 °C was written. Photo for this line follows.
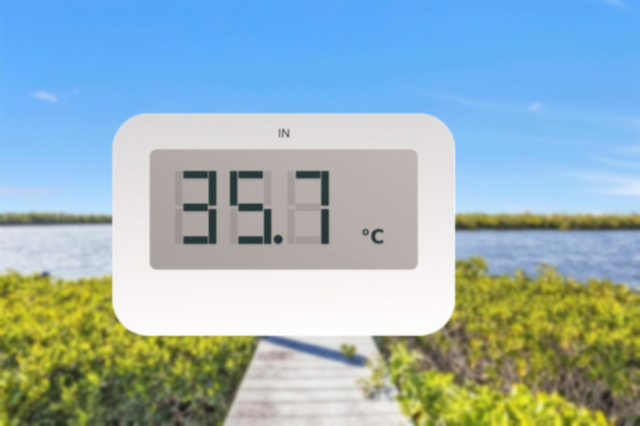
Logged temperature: 35.7 °C
